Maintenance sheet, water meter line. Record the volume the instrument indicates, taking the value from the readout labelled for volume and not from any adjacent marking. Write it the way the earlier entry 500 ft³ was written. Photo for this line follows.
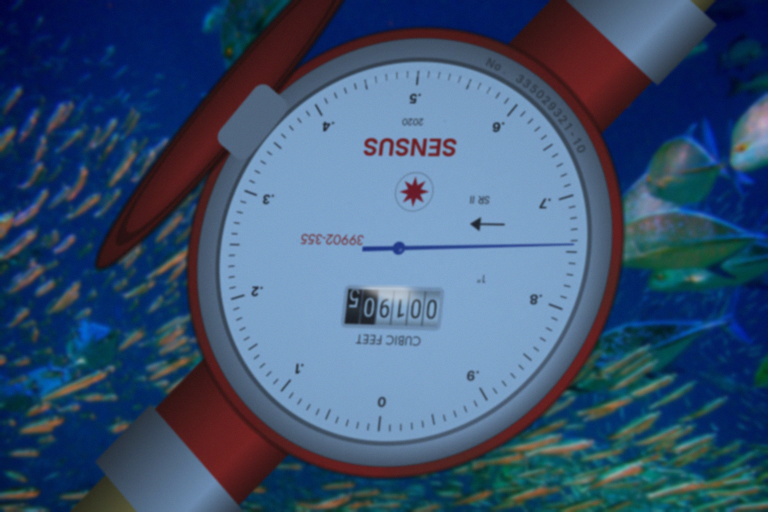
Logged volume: 1904.74 ft³
